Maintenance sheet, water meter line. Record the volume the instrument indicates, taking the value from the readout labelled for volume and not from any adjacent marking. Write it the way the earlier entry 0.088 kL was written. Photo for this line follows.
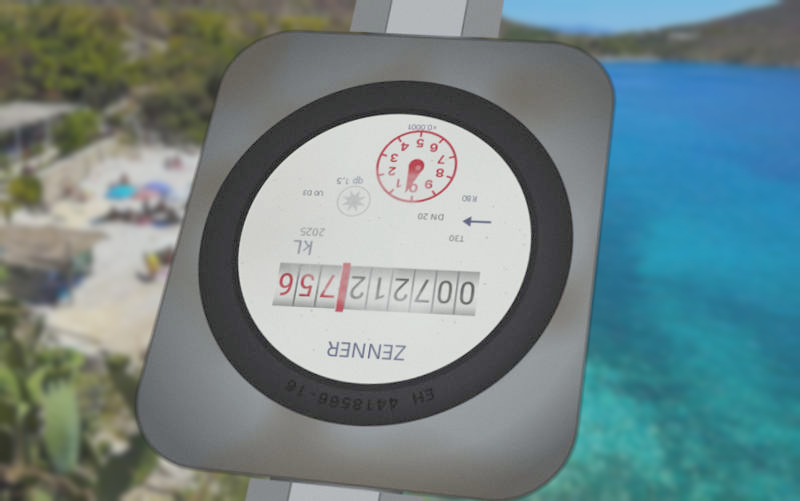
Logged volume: 7212.7560 kL
